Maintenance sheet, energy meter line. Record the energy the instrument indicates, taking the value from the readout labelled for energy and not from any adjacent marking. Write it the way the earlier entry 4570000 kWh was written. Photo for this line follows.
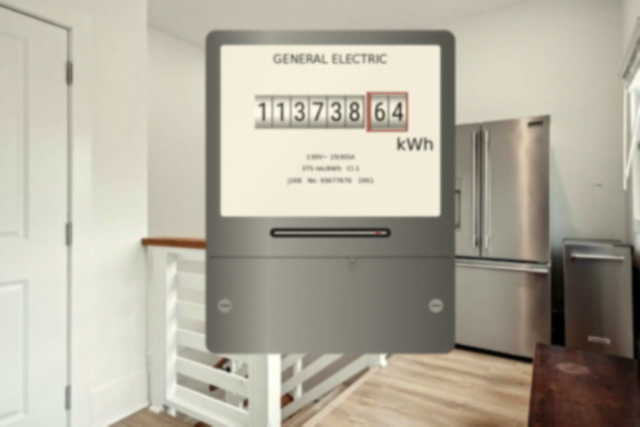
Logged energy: 113738.64 kWh
